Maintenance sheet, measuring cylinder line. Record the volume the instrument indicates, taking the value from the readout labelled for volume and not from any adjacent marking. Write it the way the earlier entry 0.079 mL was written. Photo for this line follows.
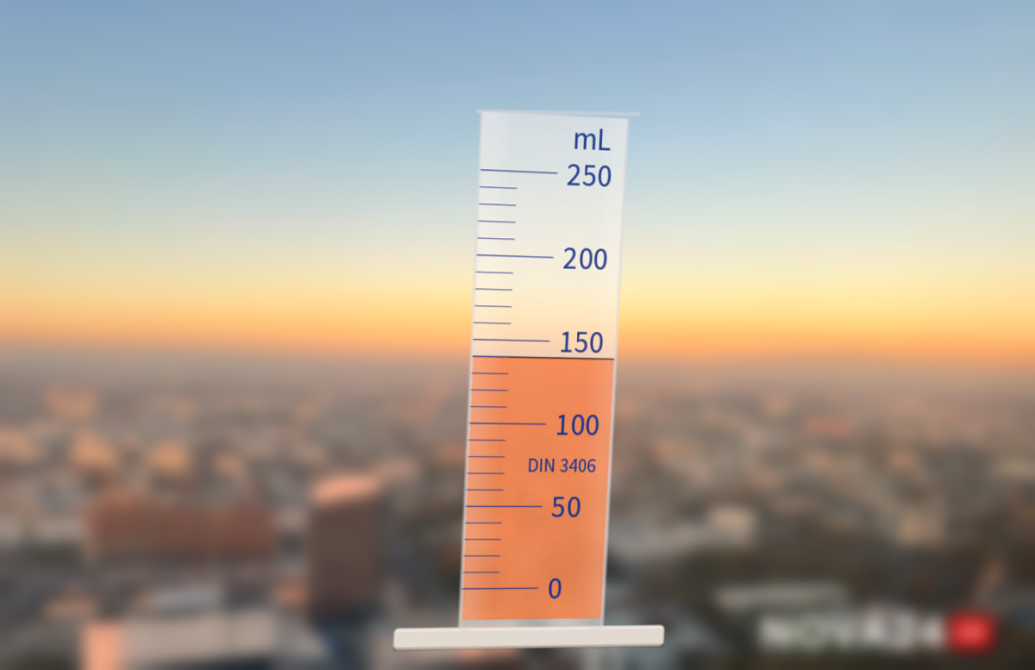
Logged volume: 140 mL
